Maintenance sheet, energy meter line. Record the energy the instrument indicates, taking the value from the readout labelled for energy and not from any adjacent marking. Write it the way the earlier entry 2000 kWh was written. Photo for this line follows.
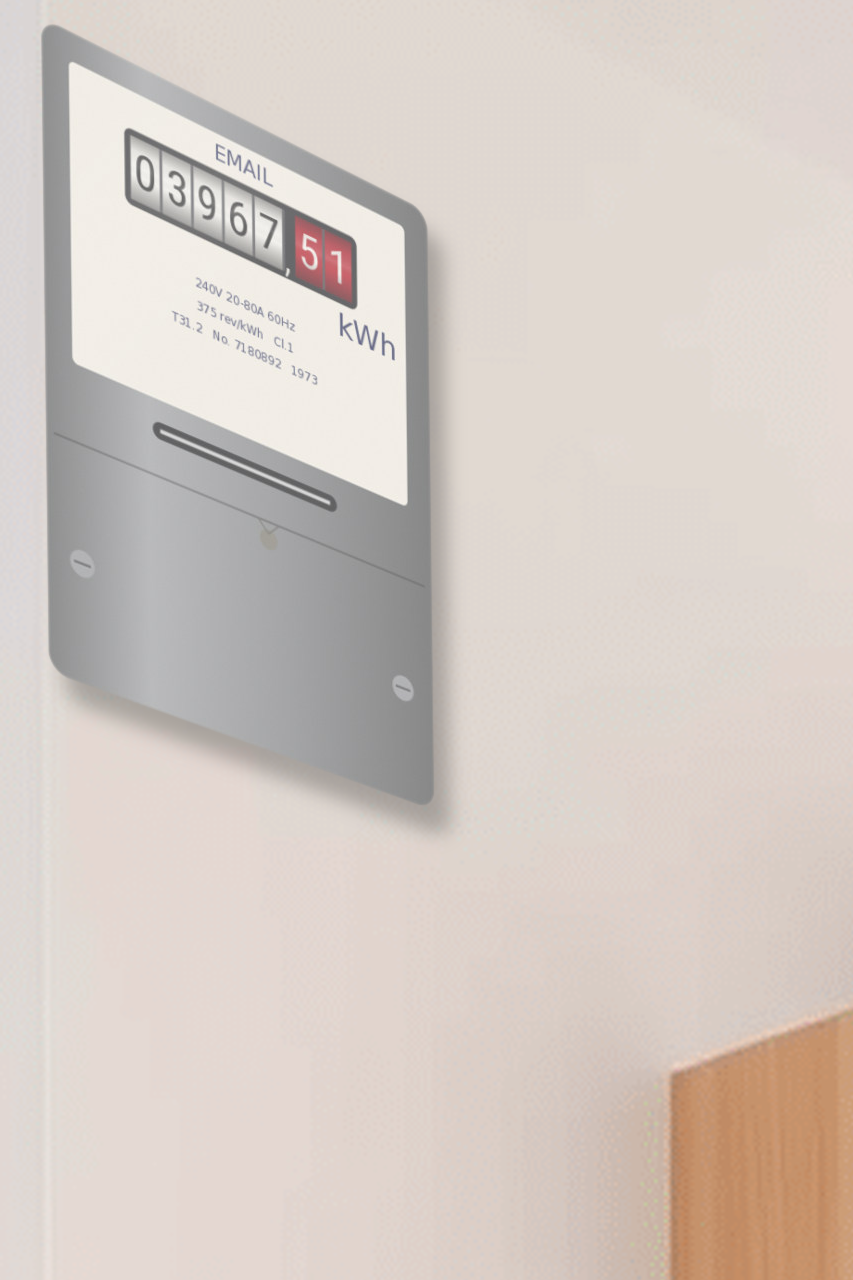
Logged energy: 3967.51 kWh
